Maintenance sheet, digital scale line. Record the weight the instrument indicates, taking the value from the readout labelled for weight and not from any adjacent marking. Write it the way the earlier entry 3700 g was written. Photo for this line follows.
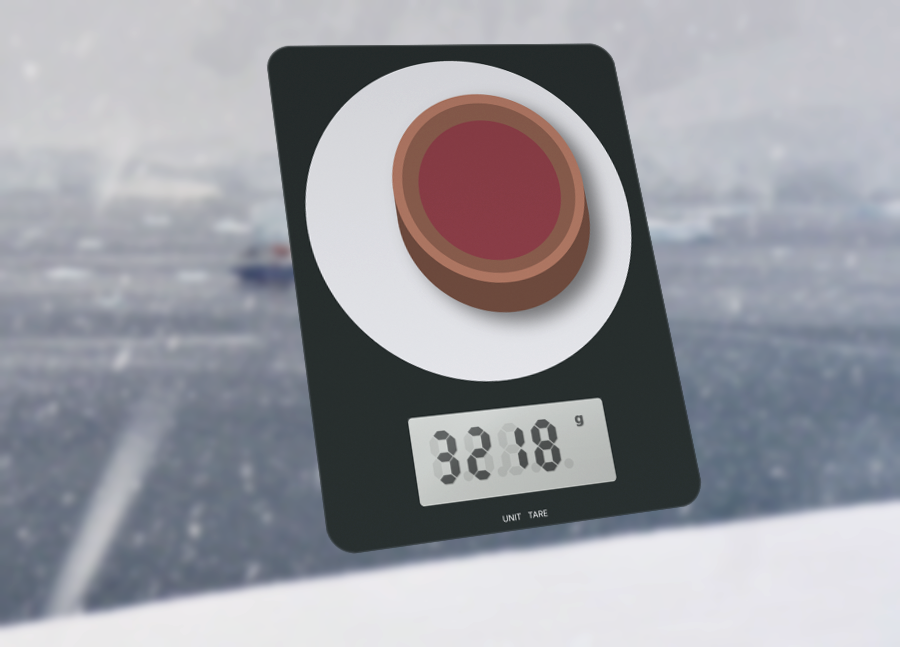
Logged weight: 3218 g
